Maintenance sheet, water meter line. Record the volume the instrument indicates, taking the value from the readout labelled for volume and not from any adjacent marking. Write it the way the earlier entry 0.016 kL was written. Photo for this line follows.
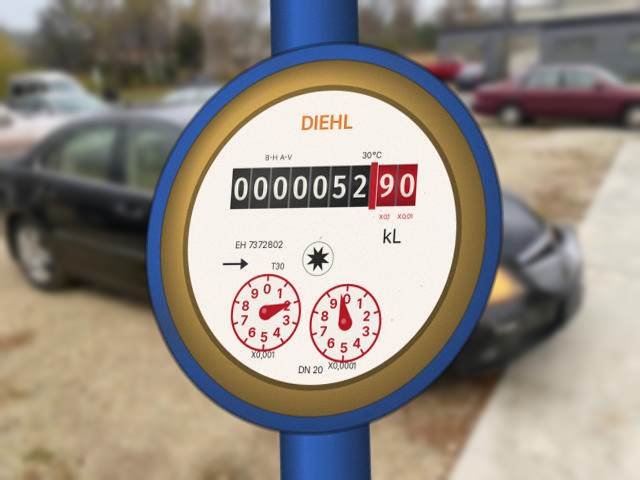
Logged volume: 52.9019 kL
